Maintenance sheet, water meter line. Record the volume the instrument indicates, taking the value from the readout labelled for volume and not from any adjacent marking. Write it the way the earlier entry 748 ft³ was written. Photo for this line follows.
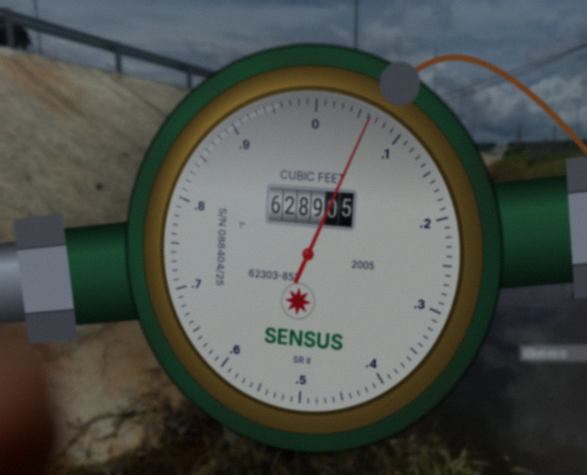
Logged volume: 628905.06 ft³
